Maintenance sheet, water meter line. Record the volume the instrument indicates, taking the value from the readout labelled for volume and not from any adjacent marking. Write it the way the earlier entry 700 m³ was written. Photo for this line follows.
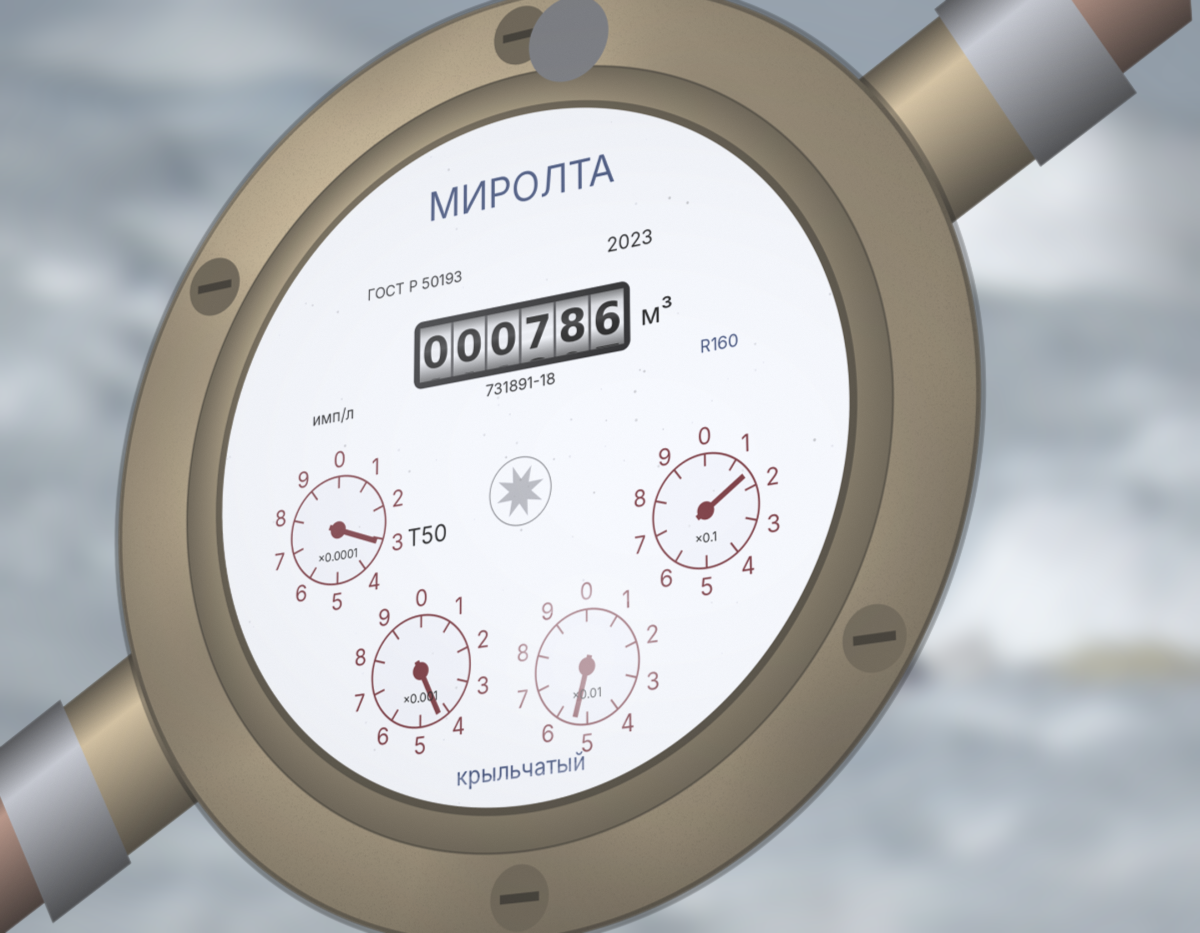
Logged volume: 786.1543 m³
